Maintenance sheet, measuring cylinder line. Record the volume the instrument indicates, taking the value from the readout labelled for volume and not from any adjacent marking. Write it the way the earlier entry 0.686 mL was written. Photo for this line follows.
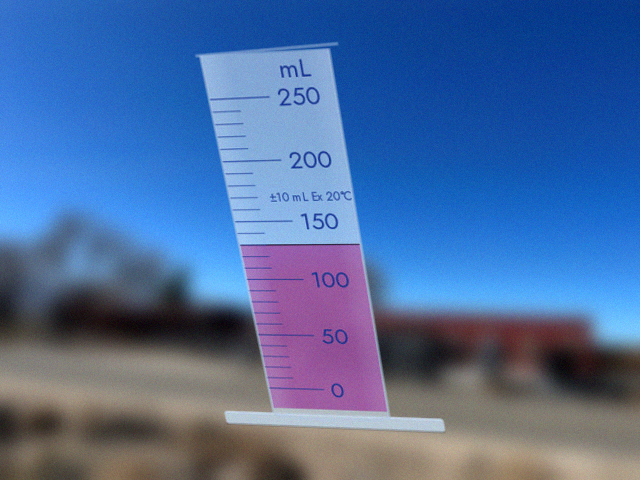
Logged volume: 130 mL
